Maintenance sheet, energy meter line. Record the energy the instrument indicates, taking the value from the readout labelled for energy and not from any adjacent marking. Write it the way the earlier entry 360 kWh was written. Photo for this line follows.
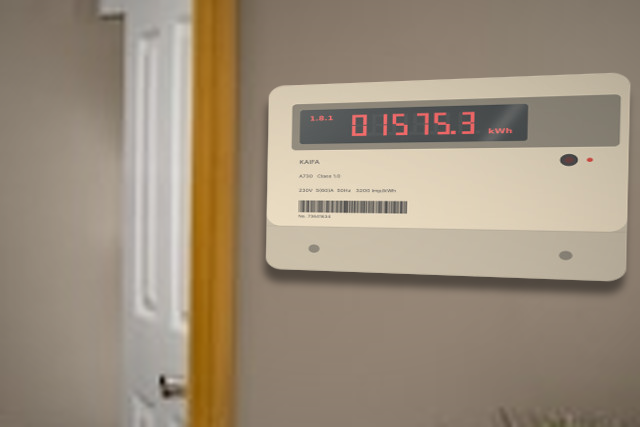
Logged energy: 1575.3 kWh
